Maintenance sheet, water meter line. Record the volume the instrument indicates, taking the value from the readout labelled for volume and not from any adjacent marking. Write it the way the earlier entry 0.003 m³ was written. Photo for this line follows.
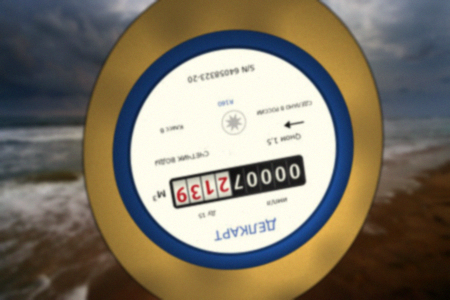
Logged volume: 7.2139 m³
